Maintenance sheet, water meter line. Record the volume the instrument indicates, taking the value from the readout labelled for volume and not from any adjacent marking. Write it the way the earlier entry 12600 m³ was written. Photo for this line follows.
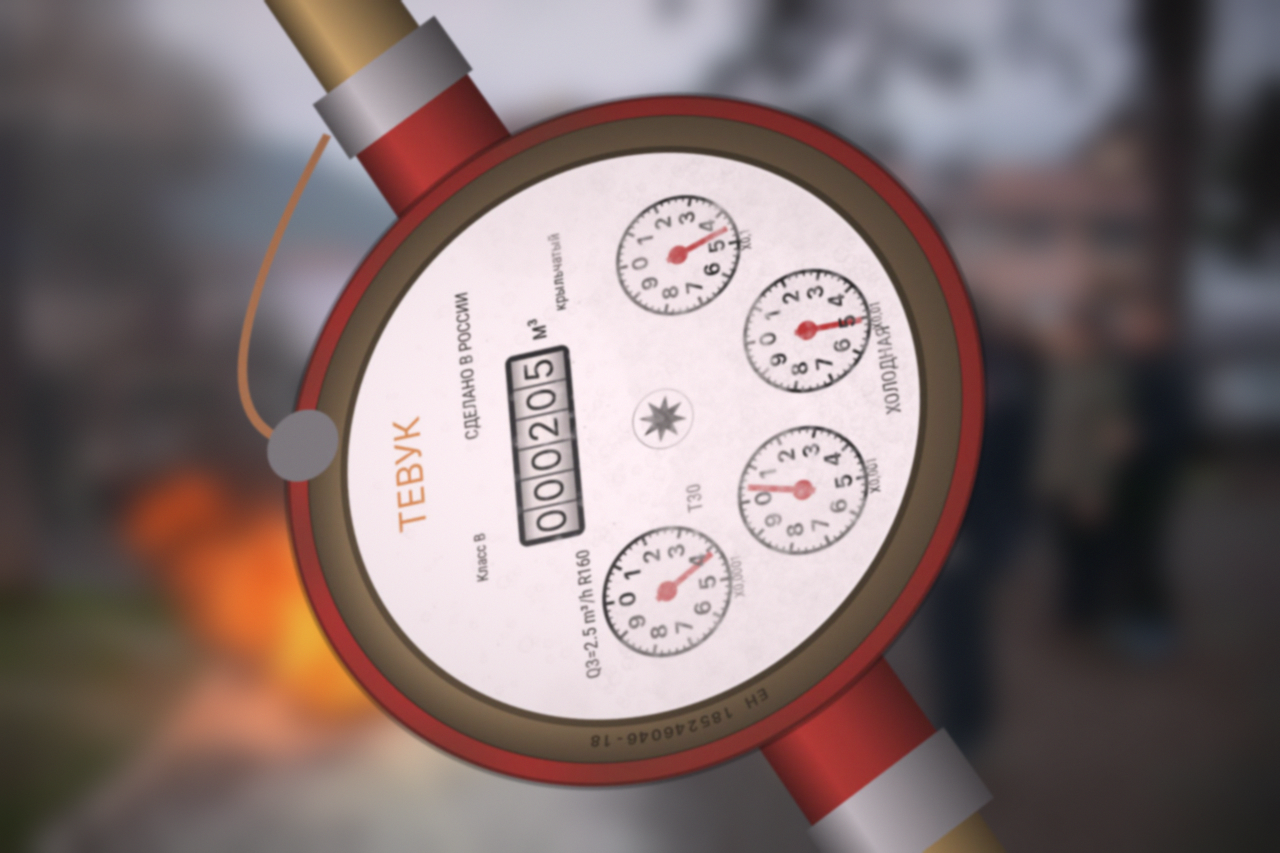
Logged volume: 205.4504 m³
